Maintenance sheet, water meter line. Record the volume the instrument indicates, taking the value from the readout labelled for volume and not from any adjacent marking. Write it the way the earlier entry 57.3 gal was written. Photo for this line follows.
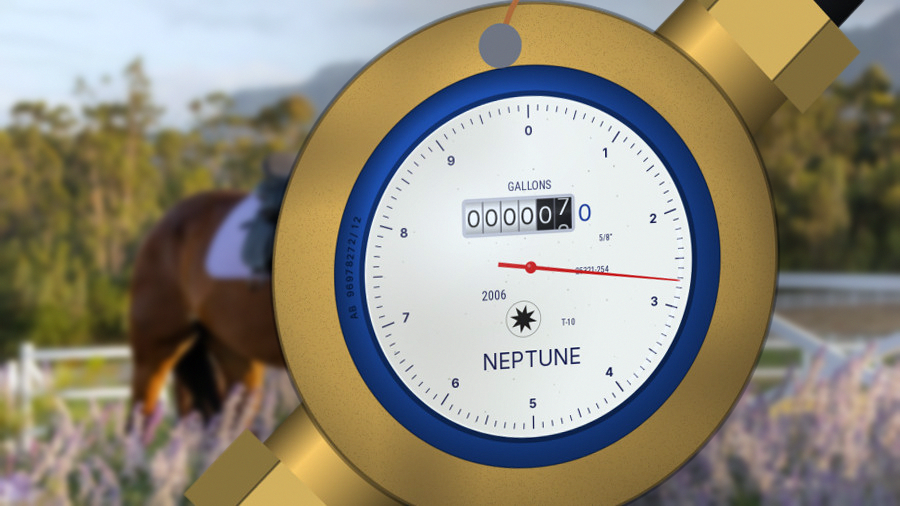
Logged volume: 72.7 gal
